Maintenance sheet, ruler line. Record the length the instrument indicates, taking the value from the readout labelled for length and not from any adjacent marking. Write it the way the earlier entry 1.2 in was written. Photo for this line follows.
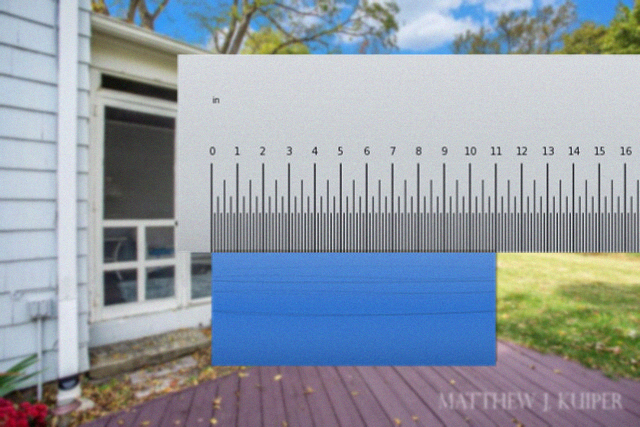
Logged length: 11 in
